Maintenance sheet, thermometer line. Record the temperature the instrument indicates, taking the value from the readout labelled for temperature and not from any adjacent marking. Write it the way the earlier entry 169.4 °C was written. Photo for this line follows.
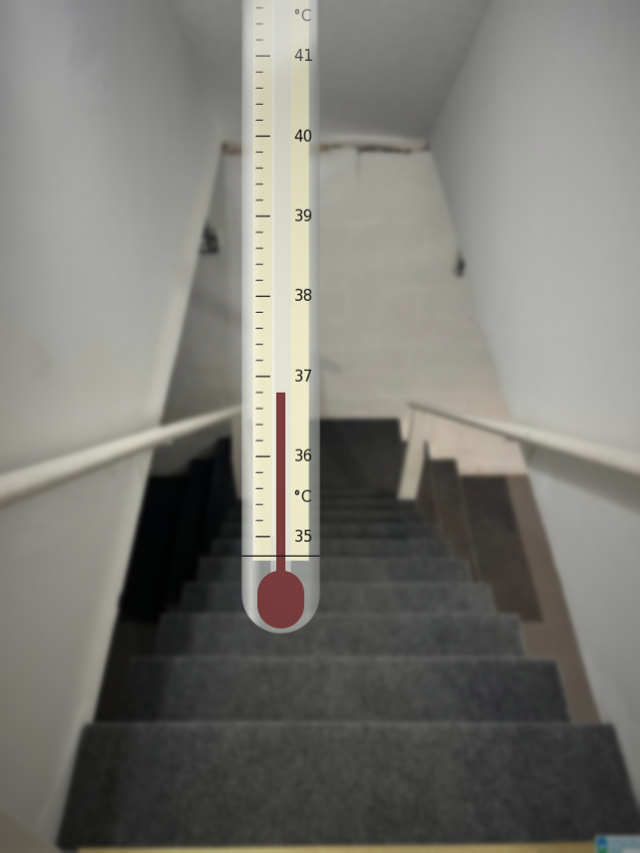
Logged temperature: 36.8 °C
